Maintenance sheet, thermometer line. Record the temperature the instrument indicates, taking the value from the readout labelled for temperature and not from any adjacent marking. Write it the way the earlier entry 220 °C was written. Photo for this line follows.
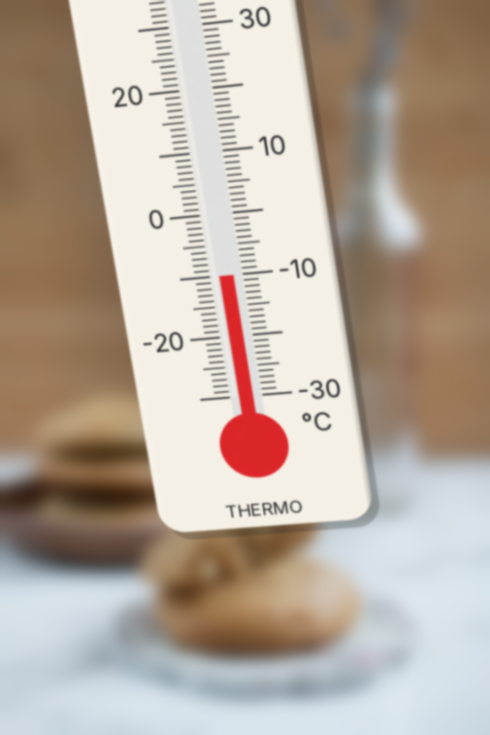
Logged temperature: -10 °C
